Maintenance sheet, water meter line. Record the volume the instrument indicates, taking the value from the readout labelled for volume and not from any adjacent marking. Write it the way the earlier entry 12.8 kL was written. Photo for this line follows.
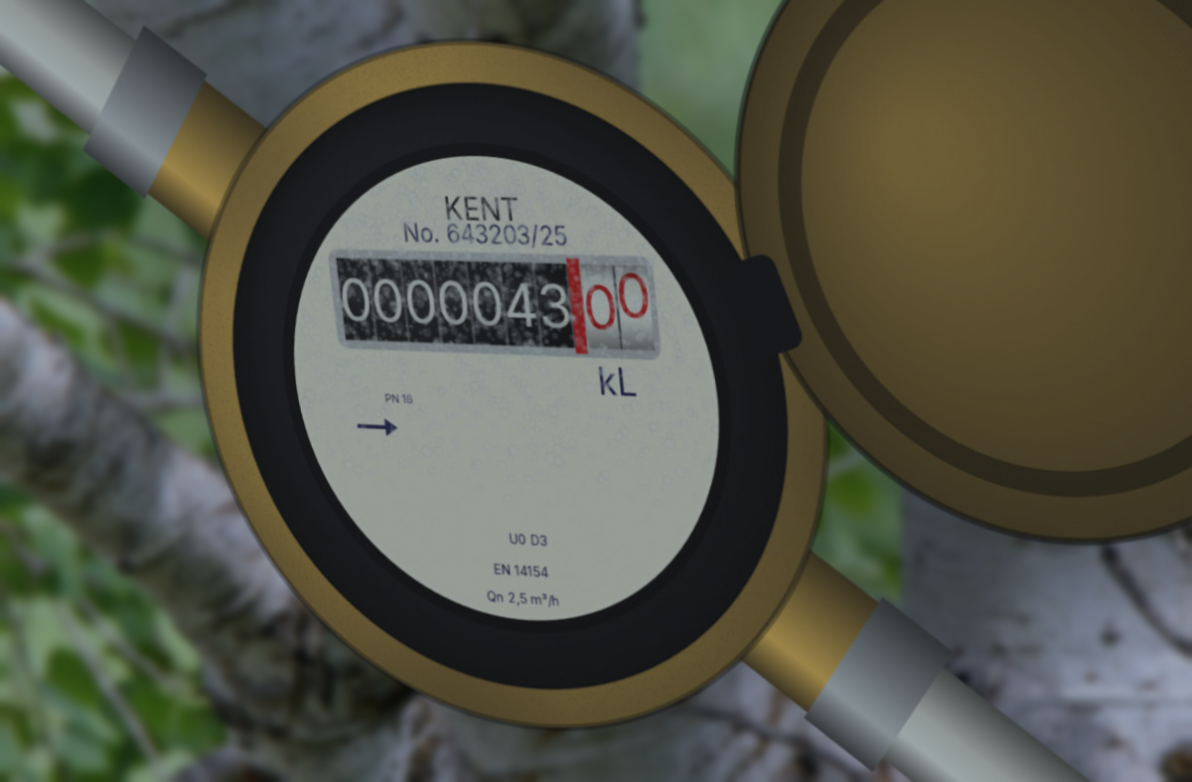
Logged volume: 43.00 kL
